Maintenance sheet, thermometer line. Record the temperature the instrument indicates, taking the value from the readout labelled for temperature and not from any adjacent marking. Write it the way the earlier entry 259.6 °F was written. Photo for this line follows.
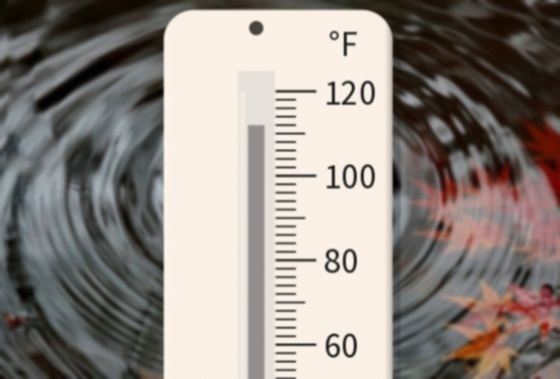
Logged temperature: 112 °F
